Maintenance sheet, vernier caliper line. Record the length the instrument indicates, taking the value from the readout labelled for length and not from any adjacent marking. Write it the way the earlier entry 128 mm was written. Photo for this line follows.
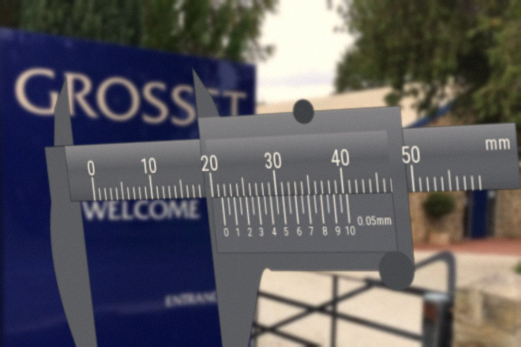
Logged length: 21.5 mm
